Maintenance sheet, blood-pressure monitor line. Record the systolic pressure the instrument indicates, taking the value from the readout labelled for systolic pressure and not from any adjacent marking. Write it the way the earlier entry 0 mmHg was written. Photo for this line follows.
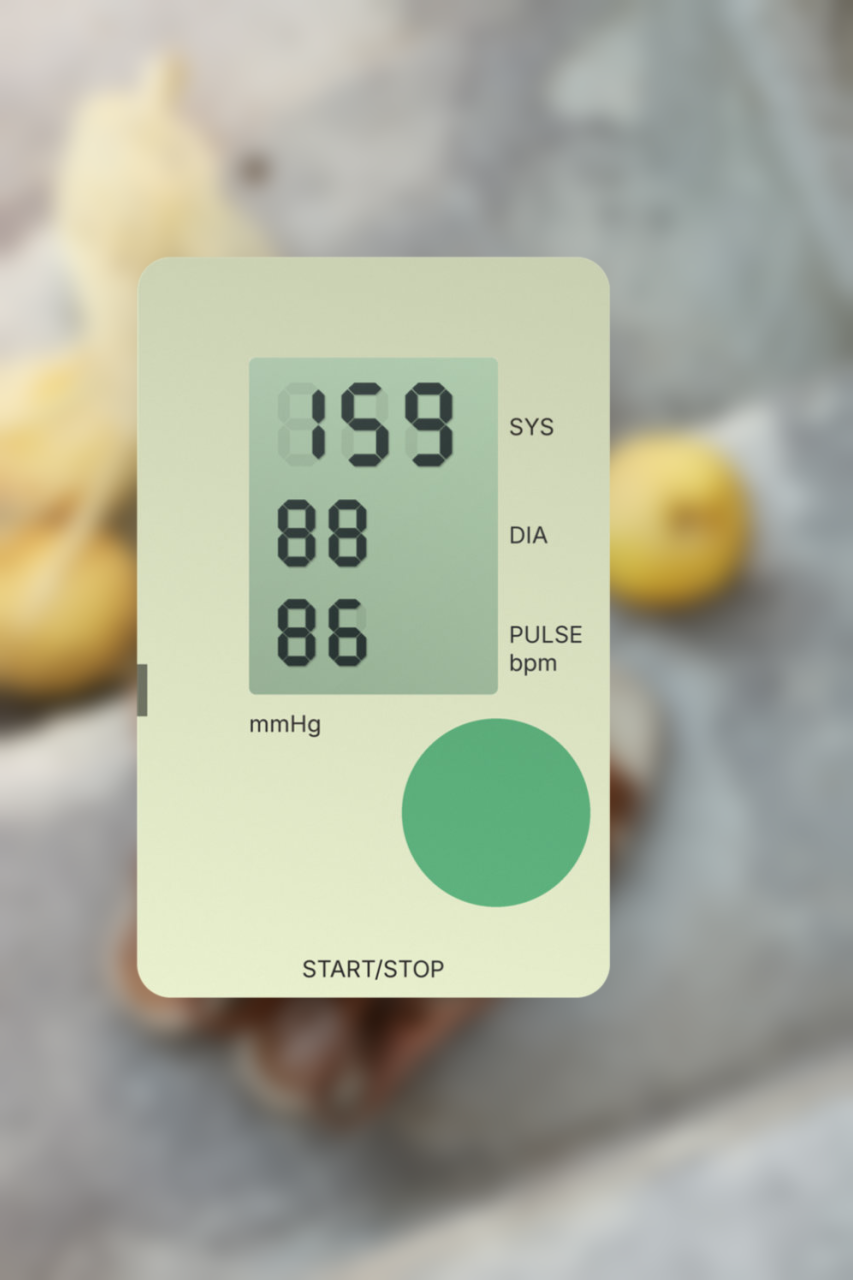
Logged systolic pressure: 159 mmHg
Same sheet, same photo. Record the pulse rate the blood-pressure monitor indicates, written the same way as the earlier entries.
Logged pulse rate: 86 bpm
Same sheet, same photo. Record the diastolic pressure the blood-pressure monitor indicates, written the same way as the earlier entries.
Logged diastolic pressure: 88 mmHg
